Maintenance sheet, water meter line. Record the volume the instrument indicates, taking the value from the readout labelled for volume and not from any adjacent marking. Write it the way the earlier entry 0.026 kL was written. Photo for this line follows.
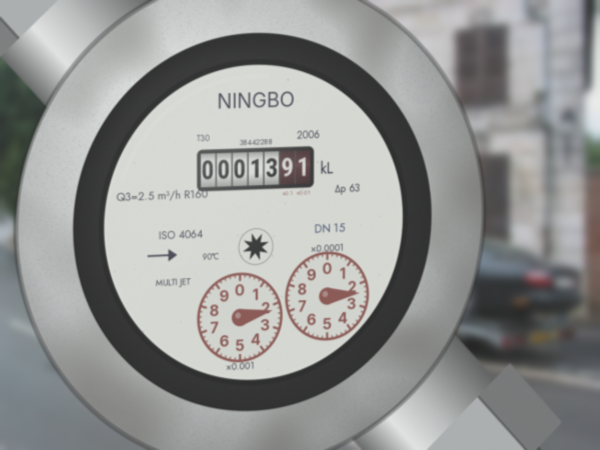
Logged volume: 13.9122 kL
